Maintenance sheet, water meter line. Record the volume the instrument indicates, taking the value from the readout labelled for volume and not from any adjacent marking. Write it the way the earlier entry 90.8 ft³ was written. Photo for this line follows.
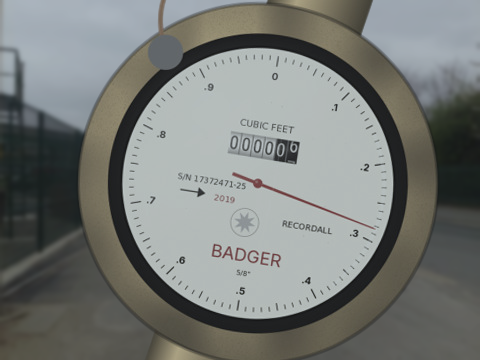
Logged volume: 6.28 ft³
